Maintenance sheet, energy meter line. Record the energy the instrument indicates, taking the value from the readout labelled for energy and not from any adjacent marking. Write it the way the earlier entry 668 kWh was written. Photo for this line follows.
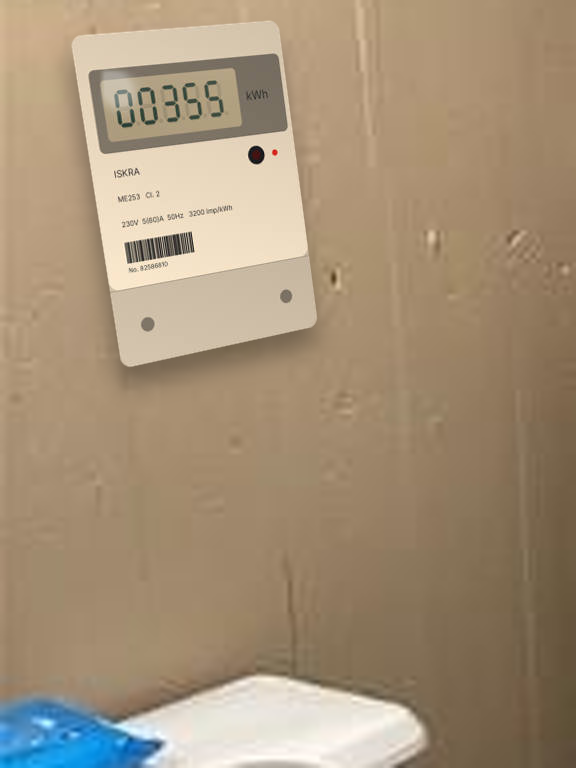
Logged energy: 355 kWh
